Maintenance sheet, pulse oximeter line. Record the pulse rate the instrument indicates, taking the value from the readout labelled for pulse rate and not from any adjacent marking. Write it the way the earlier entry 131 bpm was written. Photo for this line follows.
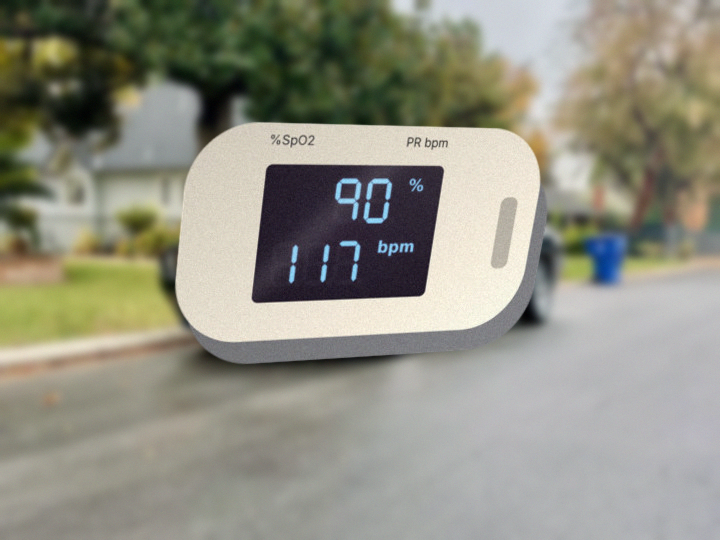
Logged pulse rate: 117 bpm
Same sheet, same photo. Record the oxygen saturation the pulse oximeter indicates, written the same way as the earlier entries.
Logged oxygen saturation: 90 %
